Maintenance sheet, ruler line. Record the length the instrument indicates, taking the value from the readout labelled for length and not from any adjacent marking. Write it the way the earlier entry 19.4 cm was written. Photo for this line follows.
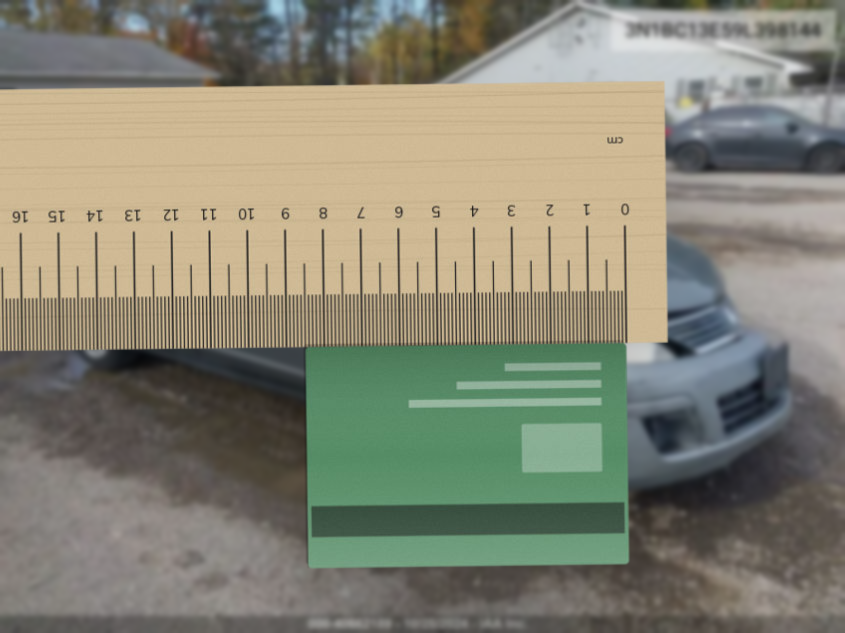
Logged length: 8.5 cm
